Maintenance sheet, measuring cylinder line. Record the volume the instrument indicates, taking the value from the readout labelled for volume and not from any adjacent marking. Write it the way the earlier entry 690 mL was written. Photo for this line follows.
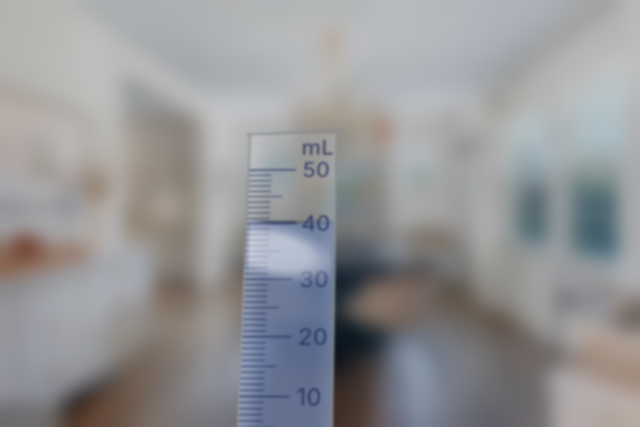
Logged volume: 40 mL
